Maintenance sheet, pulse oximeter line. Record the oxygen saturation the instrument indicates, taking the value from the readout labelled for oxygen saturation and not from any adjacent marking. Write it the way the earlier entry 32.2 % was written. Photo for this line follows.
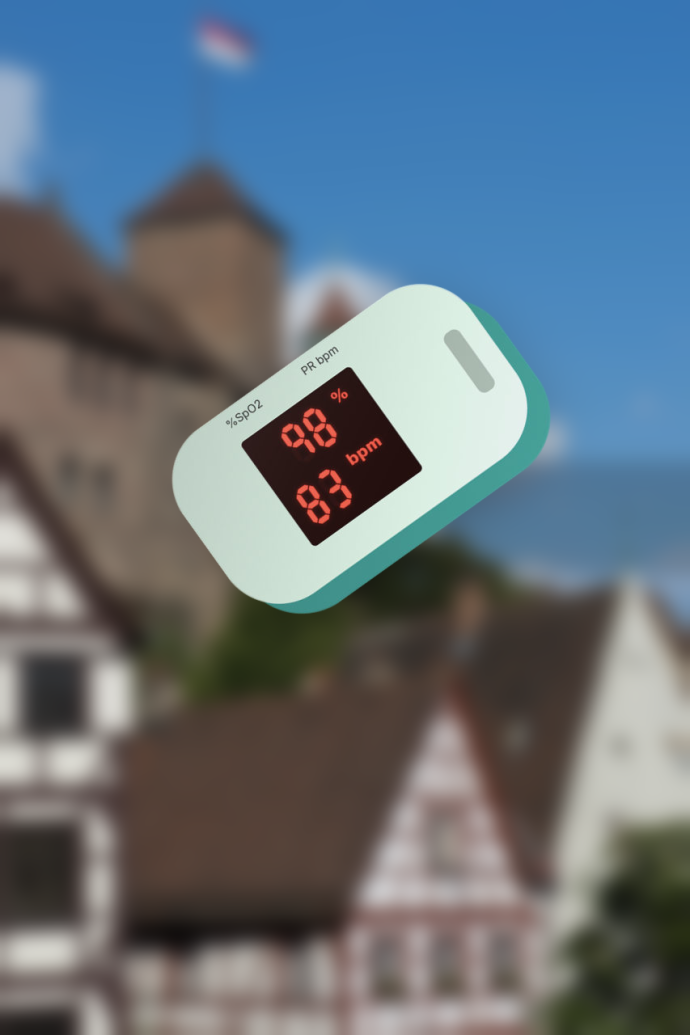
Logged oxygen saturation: 98 %
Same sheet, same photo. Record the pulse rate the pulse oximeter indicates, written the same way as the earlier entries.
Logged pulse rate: 83 bpm
